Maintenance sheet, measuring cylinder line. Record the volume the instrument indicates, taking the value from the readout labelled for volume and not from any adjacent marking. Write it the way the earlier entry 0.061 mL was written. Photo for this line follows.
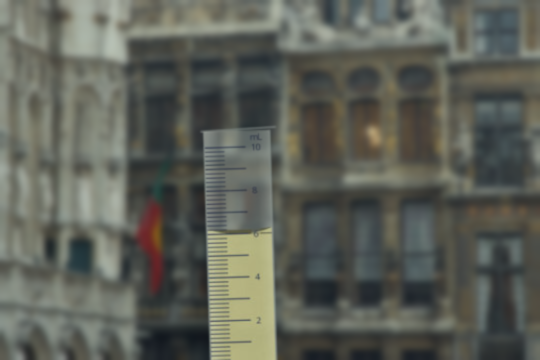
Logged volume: 6 mL
